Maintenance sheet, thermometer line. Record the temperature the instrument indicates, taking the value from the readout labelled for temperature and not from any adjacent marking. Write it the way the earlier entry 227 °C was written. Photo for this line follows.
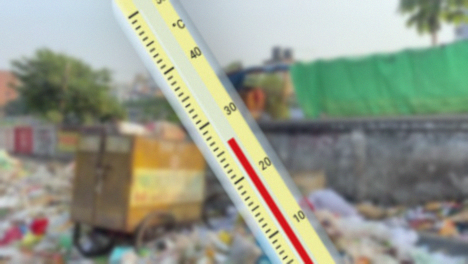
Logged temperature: 26 °C
